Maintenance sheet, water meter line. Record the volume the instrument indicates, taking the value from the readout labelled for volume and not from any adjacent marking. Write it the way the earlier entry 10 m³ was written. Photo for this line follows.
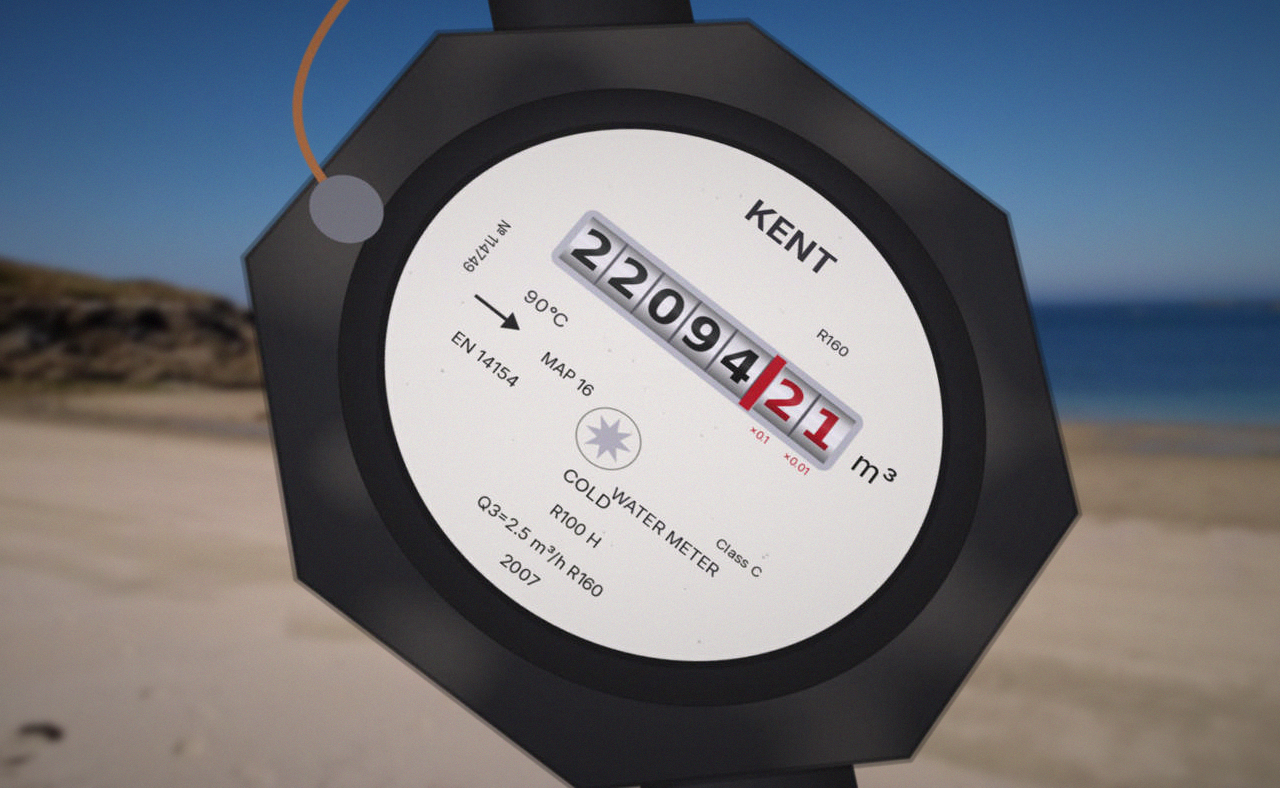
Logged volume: 22094.21 m³
